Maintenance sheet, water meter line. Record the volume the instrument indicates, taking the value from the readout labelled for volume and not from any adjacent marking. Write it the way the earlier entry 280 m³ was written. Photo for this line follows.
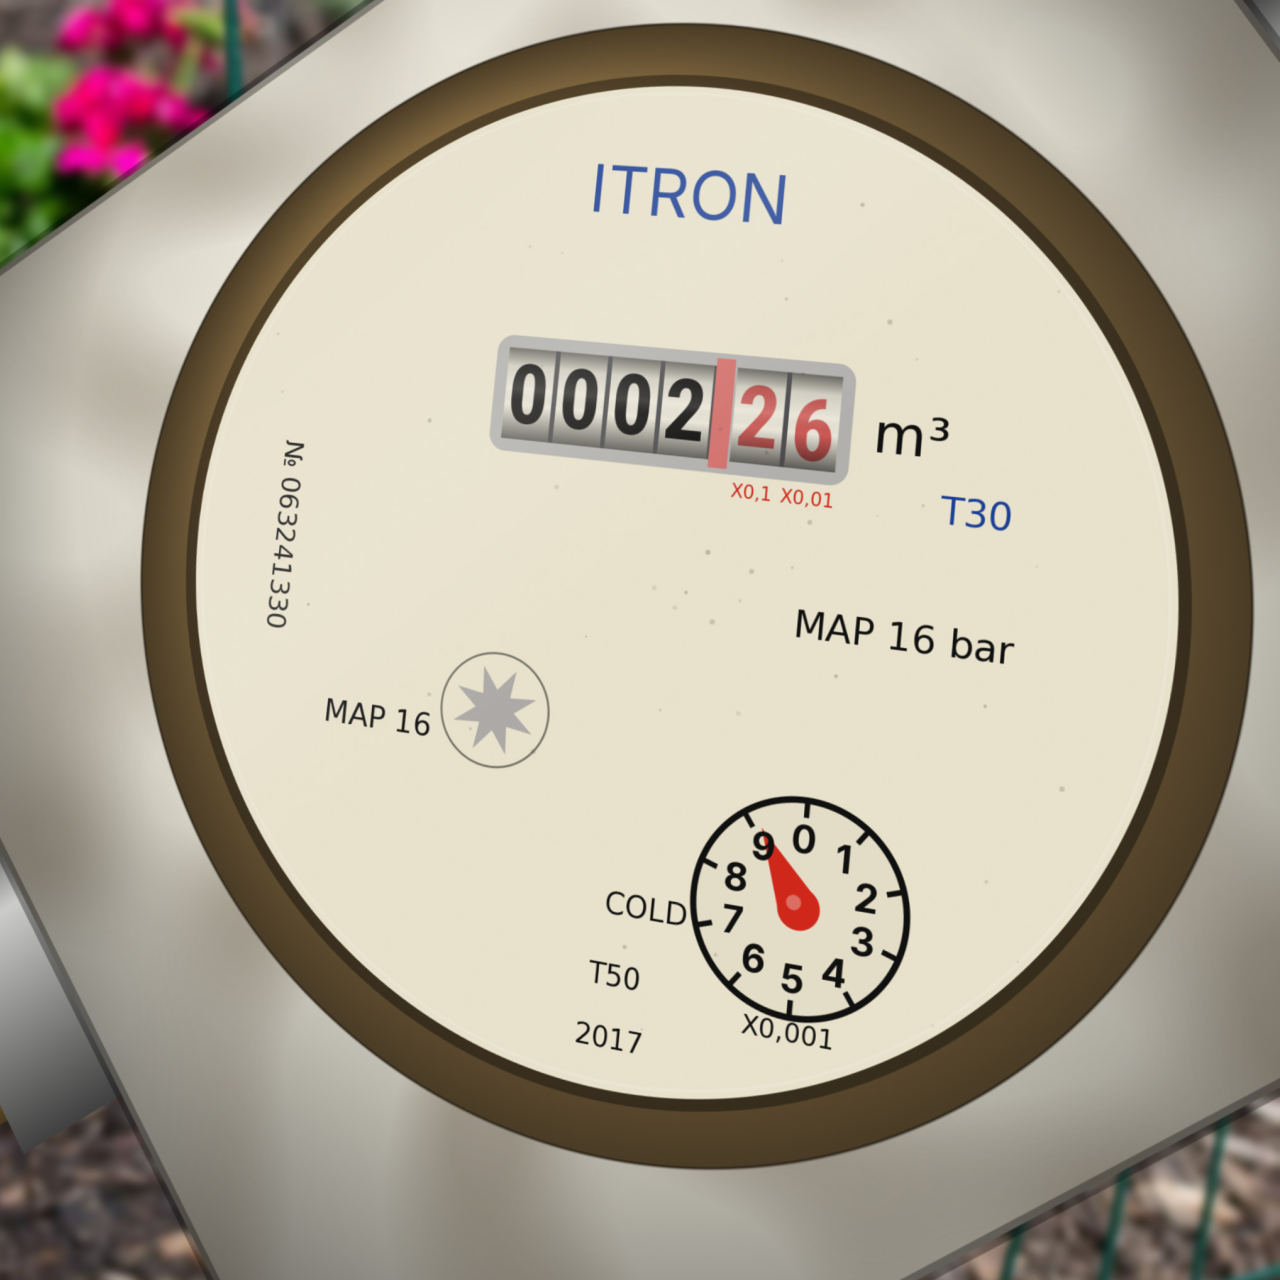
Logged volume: 2.259 m³
